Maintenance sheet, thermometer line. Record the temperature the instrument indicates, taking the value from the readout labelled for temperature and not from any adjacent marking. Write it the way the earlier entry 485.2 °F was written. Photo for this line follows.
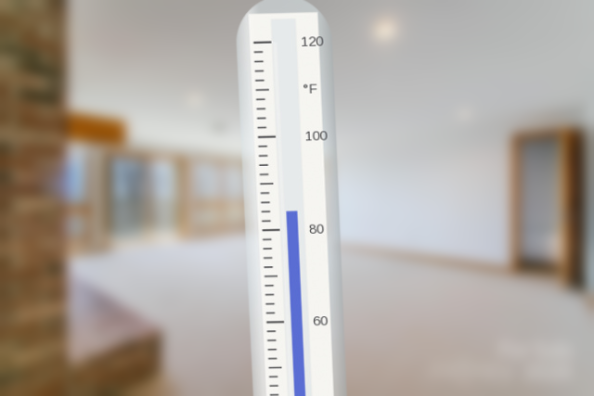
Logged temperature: 84 °F
